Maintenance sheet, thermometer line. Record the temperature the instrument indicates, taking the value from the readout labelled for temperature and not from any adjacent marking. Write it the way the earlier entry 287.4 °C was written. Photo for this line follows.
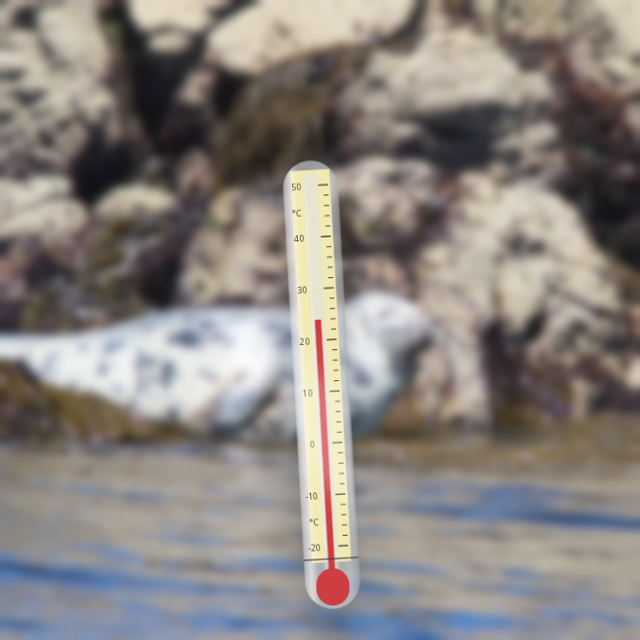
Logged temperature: 24 °C
